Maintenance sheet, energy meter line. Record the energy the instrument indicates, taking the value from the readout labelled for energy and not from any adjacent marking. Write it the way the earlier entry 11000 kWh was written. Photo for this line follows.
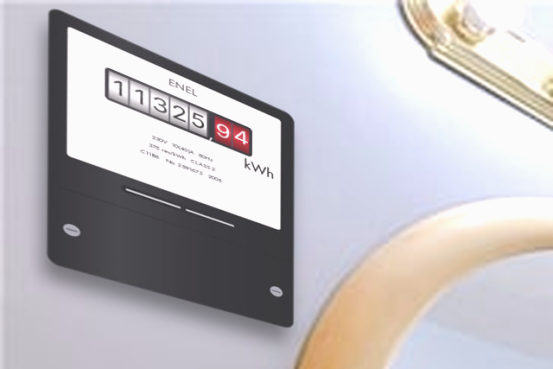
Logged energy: 11325.94 kWh
